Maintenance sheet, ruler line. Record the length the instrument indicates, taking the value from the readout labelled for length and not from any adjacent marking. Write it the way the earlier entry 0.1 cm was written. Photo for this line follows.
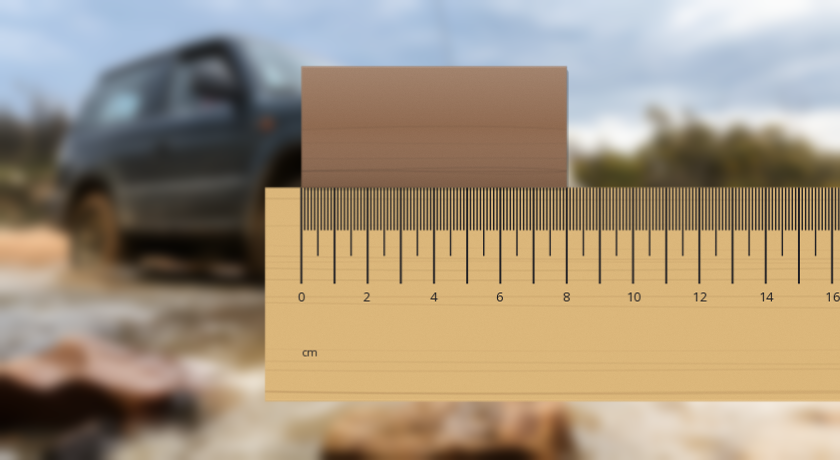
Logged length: 8 cm
